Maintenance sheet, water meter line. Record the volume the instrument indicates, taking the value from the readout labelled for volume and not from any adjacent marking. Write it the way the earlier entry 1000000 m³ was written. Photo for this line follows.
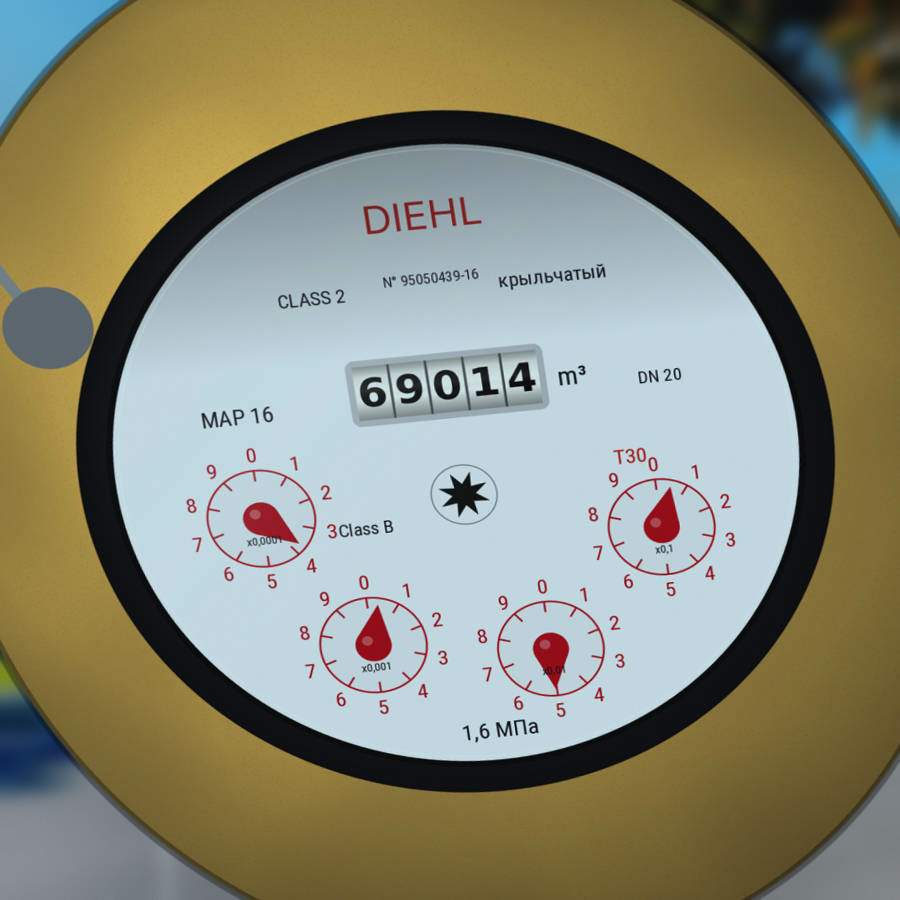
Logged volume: 69014.0503 m³
